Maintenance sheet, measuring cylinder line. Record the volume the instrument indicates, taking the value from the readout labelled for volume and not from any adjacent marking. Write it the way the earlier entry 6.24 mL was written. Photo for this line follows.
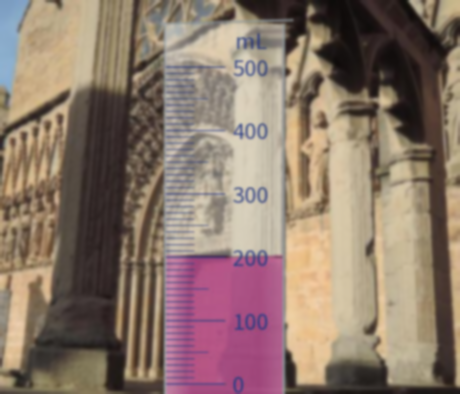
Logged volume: 200 mL
